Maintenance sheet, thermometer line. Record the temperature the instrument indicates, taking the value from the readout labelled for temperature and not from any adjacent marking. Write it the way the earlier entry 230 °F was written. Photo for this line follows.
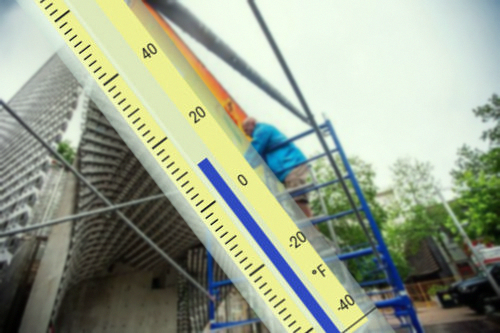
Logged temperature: 10 °F
